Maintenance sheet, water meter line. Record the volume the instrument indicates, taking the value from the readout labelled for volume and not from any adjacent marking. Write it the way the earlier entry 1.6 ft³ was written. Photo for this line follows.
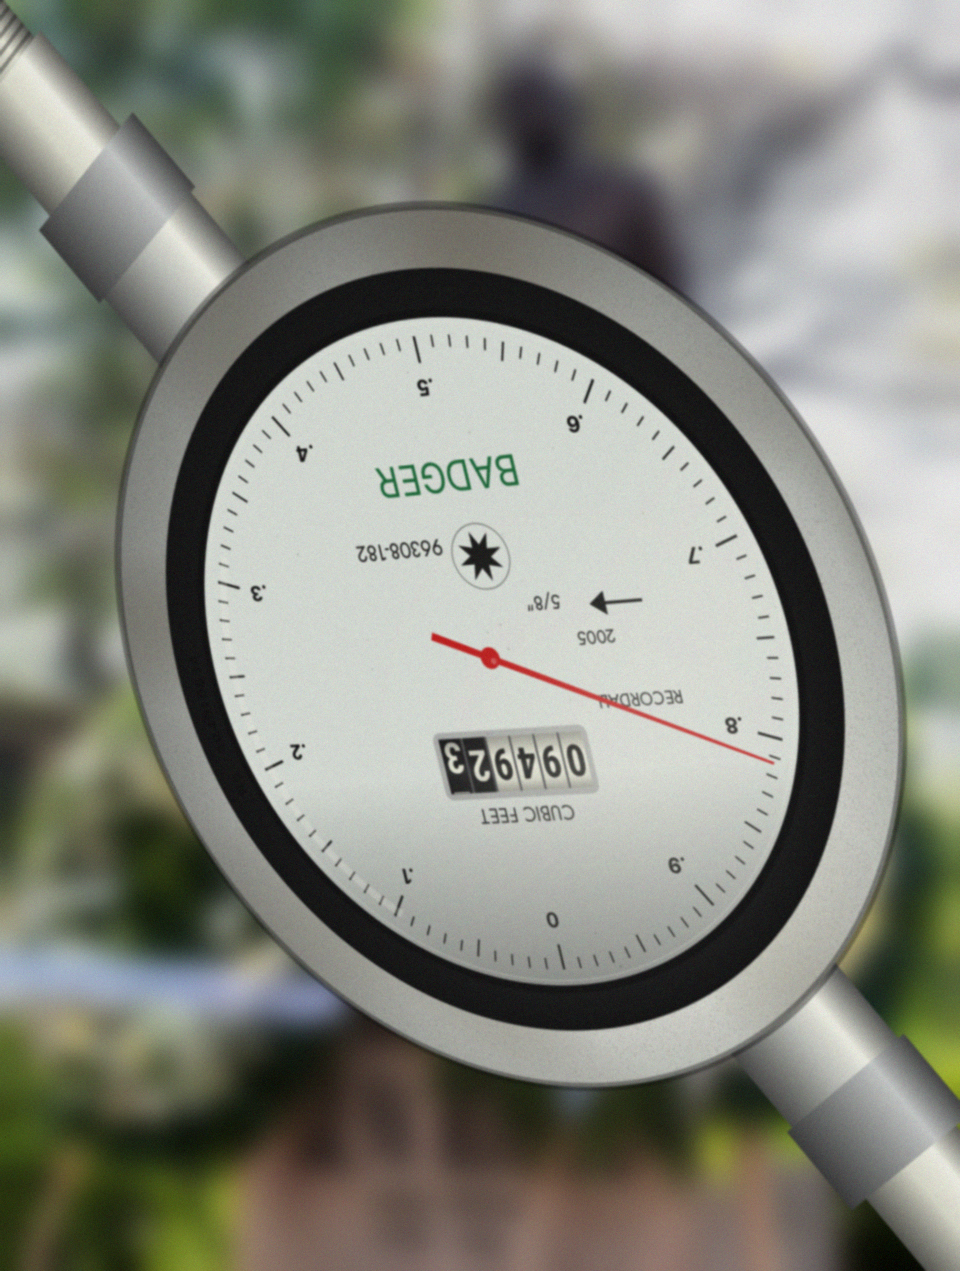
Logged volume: 94922.81 ft³
